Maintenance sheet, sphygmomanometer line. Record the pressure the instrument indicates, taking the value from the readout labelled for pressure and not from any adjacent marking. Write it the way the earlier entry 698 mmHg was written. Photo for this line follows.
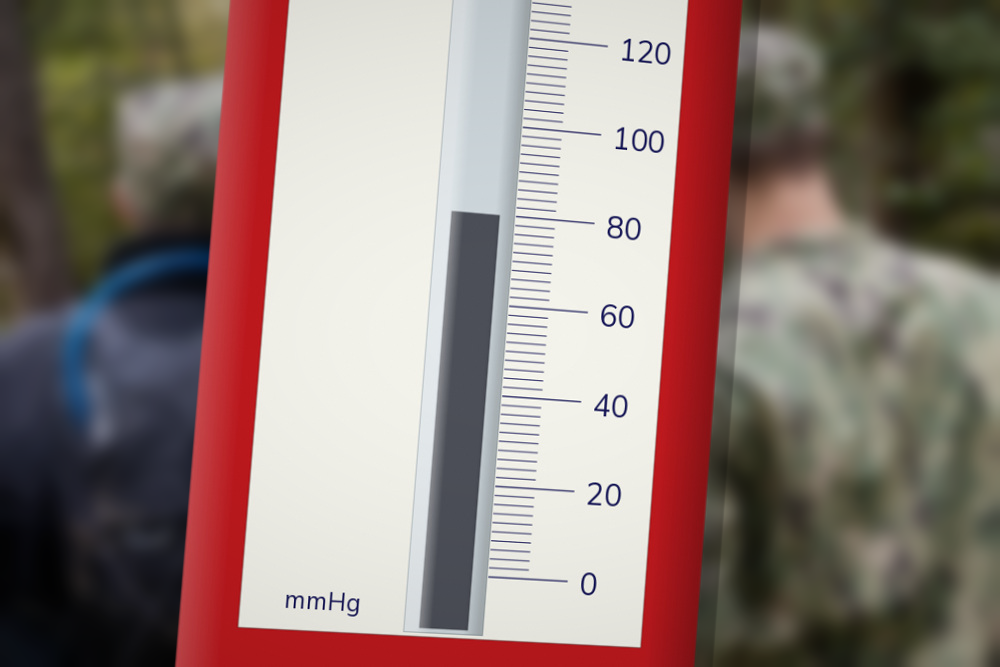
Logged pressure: 80 mmHg
